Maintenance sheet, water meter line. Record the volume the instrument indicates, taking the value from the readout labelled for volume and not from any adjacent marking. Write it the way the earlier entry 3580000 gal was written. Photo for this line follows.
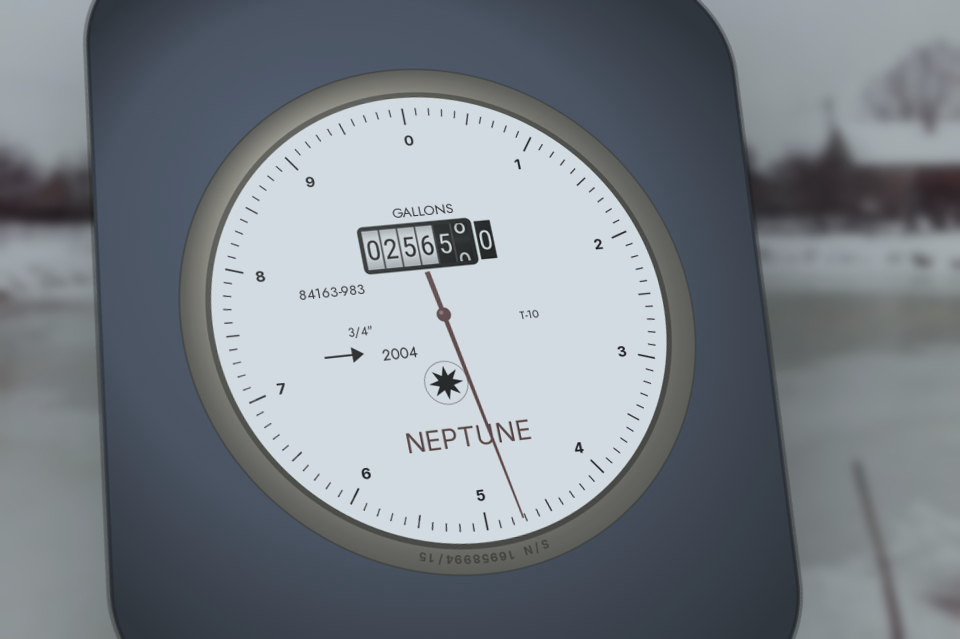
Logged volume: 256584.7 gal
